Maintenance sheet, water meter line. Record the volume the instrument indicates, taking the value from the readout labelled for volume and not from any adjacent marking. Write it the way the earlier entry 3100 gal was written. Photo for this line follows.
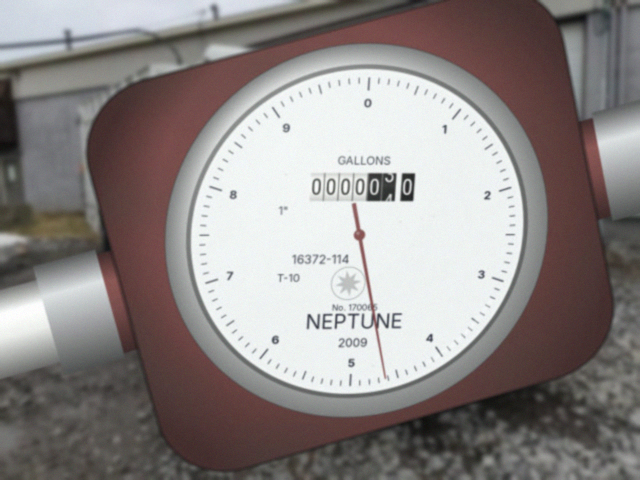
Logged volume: 34.6 gal
